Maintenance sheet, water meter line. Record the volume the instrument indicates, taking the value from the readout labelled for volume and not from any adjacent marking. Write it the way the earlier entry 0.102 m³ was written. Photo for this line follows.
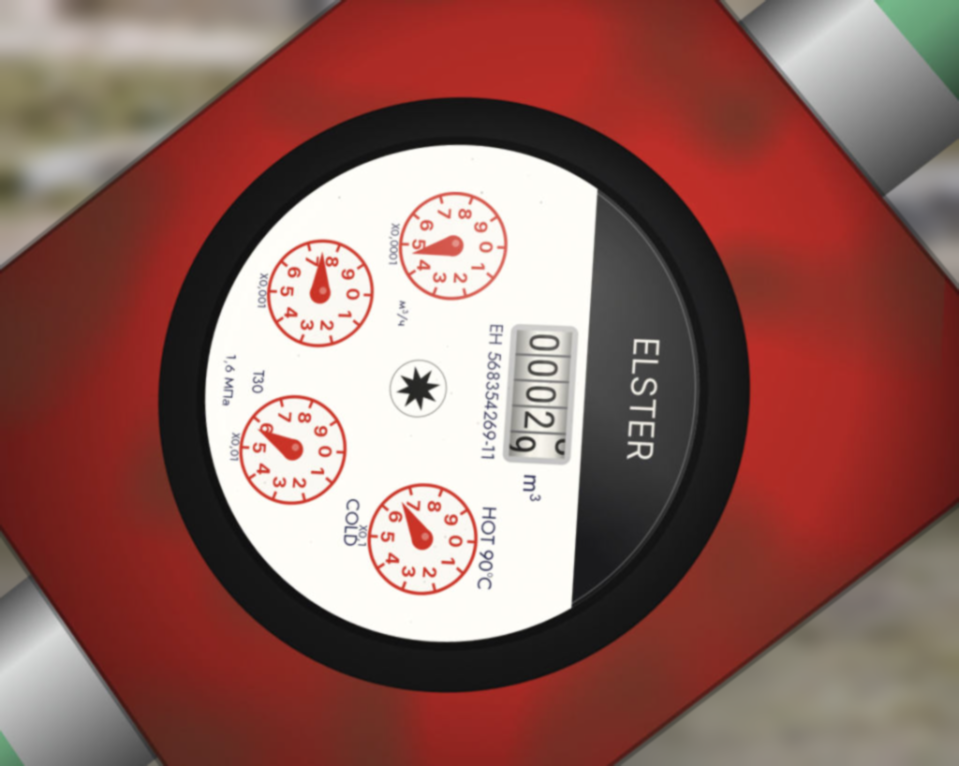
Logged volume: 28.6574 m³
